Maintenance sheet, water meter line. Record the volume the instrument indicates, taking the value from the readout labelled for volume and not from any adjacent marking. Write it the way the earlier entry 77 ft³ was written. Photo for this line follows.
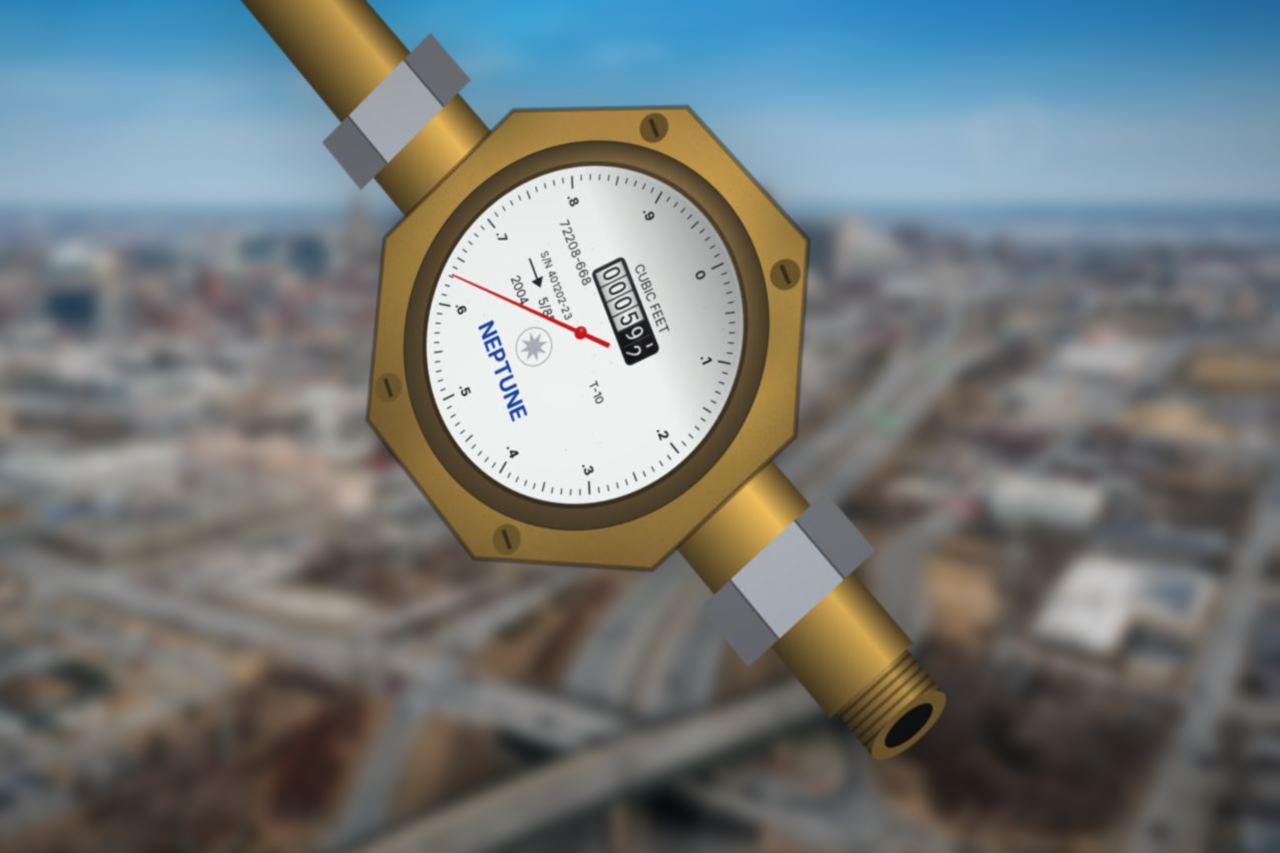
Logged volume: 591.63 ft³
